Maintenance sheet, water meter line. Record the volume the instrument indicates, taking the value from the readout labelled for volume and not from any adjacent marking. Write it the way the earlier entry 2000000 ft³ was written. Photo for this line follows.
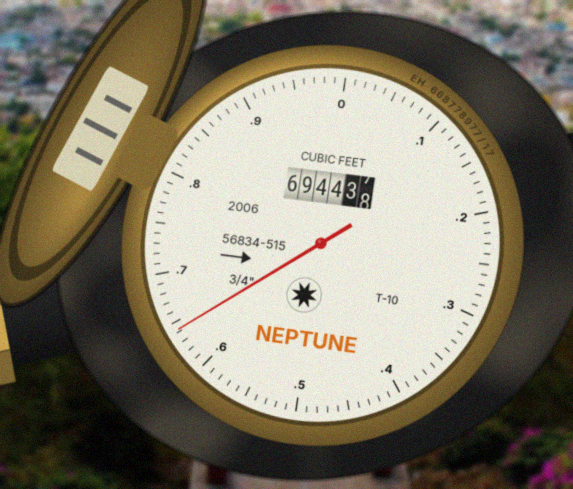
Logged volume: 694437.64 ft³
